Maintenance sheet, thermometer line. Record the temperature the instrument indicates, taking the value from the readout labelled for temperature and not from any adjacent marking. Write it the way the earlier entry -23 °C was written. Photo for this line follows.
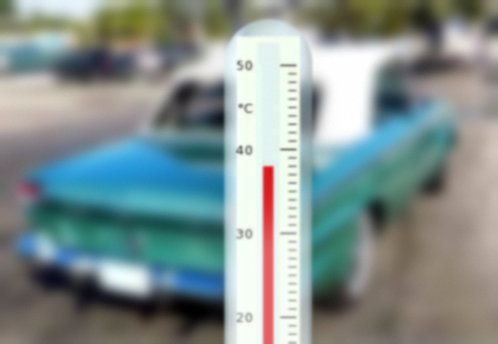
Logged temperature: 38 °C
